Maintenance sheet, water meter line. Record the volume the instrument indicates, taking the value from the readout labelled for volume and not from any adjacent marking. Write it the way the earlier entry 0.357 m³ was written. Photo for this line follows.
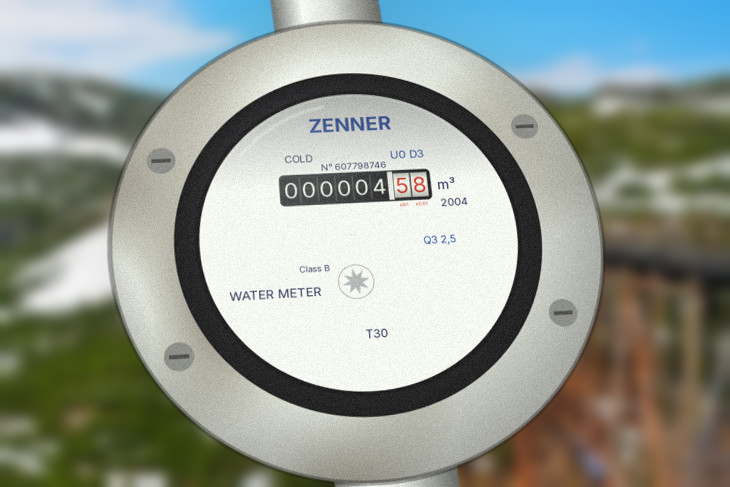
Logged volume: 4.58 m³
